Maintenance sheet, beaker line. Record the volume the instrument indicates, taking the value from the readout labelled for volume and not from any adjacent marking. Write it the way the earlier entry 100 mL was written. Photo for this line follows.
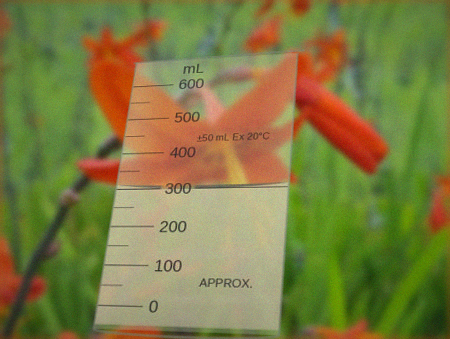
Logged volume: 300 mL
